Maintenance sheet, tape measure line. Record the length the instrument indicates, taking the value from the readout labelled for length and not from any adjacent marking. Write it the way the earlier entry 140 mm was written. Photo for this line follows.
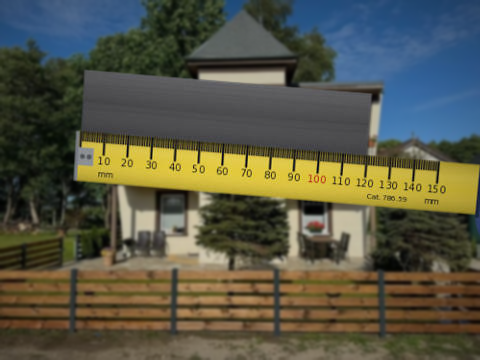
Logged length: 120 mm
